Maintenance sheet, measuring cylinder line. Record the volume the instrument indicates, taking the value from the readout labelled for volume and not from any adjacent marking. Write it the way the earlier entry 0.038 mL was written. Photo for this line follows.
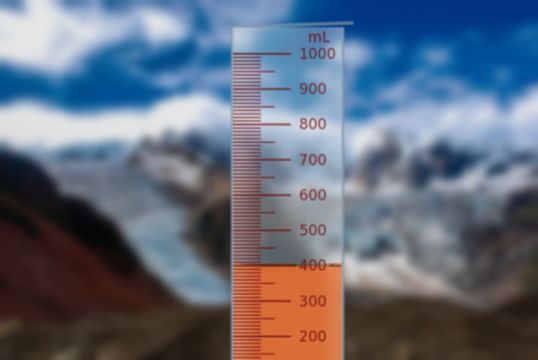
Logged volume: 400 mL
